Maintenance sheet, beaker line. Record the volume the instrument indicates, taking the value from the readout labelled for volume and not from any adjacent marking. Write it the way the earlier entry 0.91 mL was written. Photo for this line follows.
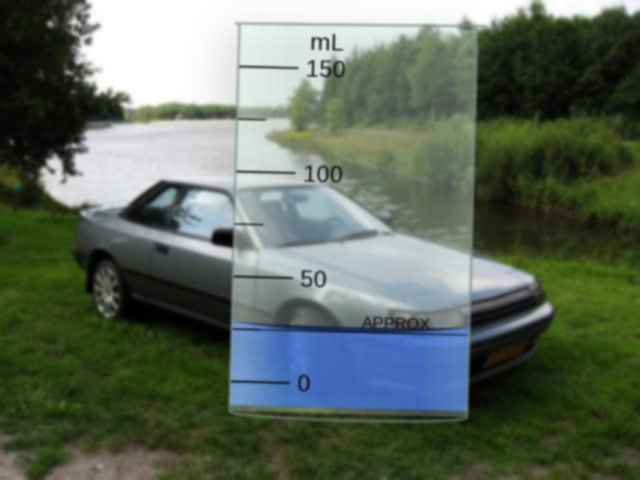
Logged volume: 25 mL
